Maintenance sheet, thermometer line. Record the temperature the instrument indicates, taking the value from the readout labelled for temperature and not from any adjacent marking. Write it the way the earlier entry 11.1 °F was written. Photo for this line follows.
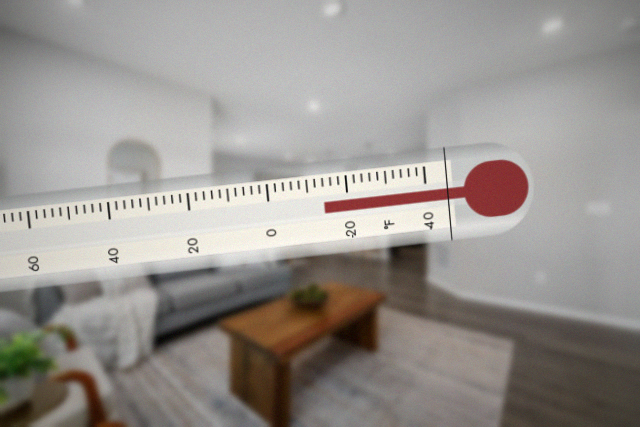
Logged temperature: -14 °F
